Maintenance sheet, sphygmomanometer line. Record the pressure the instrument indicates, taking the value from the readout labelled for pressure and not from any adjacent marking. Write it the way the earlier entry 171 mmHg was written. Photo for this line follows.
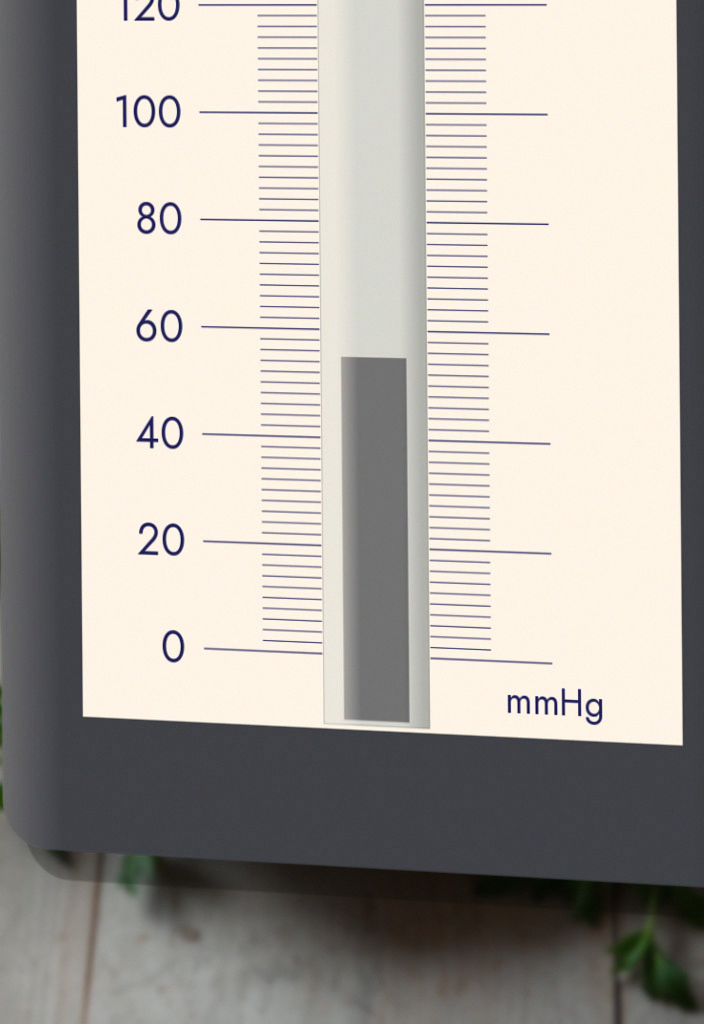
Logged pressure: 55 mmHg
